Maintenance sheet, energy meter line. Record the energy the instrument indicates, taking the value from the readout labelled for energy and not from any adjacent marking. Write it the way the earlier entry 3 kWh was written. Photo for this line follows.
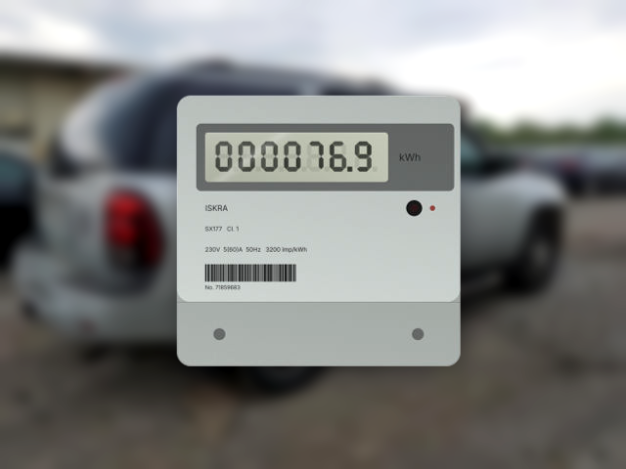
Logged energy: 76.9 kWh
